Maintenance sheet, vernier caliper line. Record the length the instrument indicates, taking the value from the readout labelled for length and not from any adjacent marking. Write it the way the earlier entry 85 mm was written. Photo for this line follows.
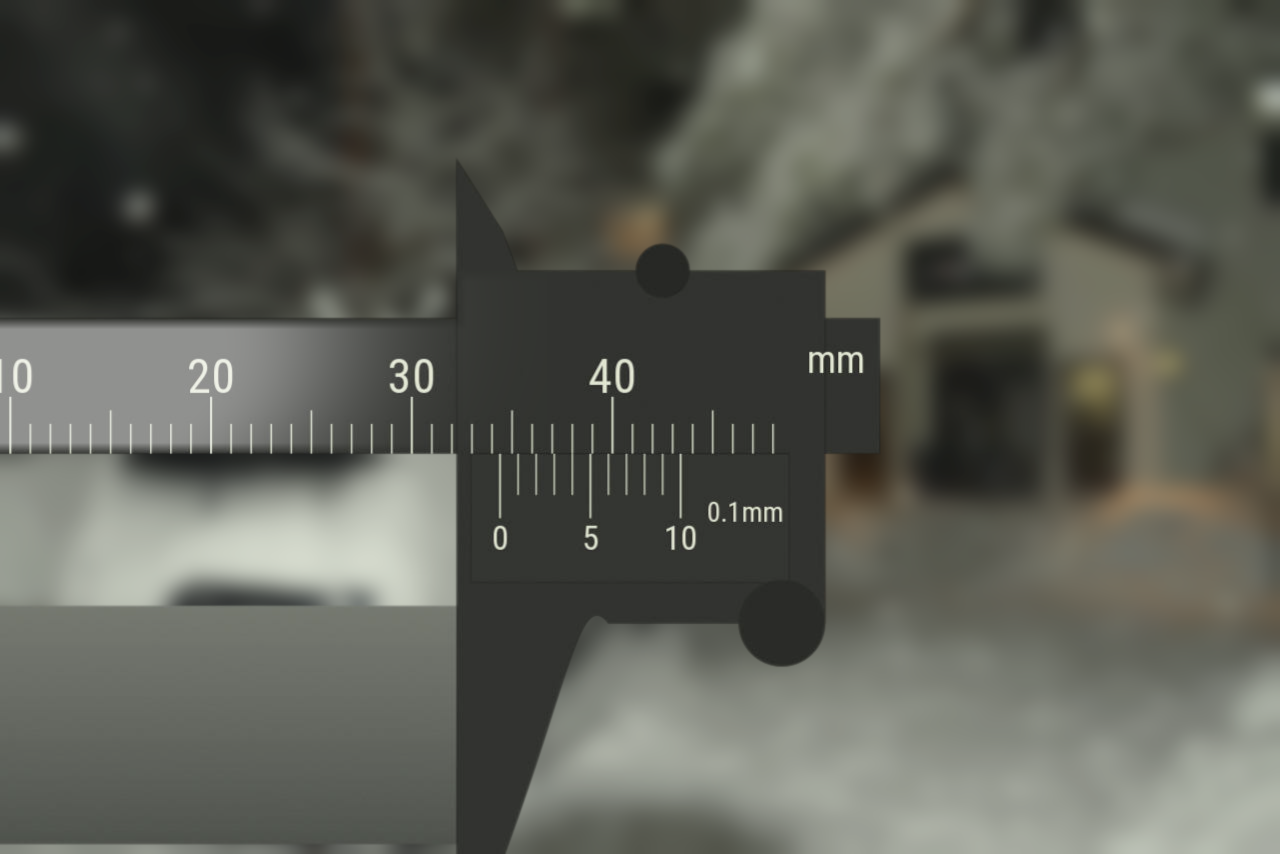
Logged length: 34.4 mm
